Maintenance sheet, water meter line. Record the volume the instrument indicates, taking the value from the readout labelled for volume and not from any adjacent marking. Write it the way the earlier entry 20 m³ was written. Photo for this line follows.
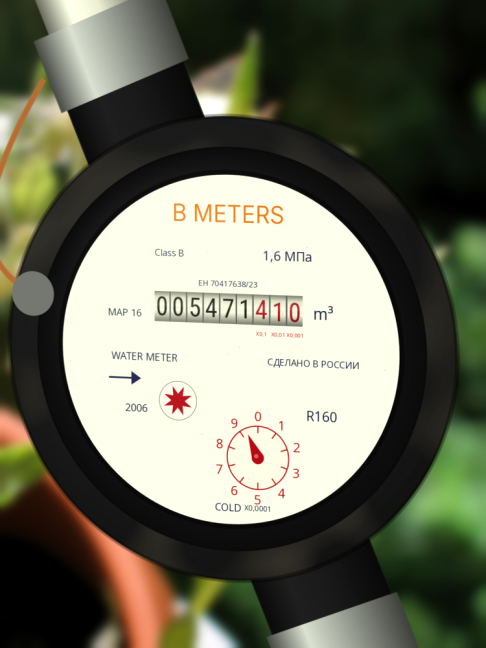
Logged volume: 5471.4099 m³
